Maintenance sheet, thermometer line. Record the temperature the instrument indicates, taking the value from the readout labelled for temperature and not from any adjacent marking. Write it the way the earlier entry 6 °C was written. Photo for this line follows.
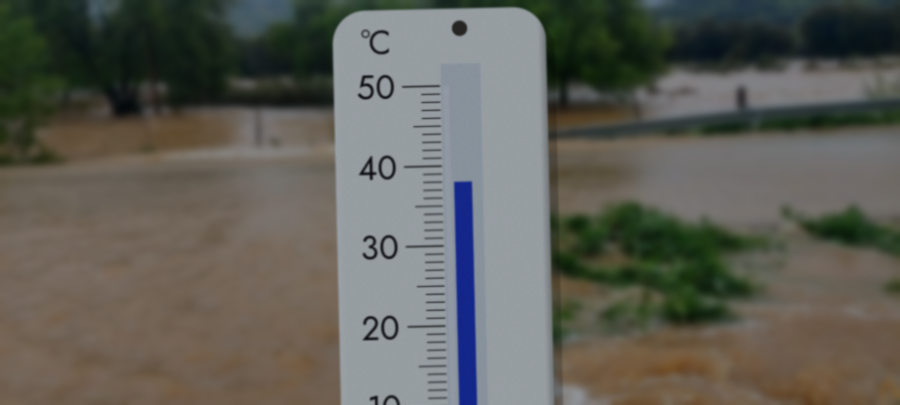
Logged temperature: 38 °C
